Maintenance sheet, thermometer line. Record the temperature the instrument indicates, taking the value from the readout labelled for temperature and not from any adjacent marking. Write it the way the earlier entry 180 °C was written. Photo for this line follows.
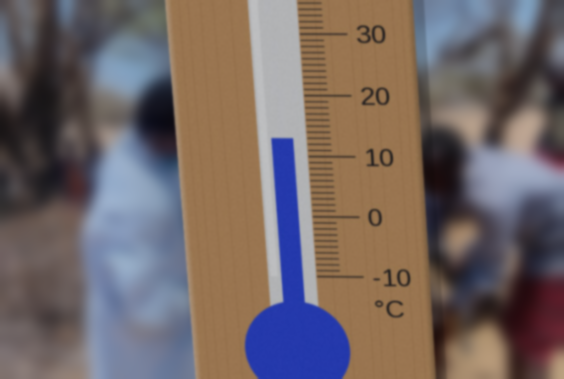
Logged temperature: 13 °C
